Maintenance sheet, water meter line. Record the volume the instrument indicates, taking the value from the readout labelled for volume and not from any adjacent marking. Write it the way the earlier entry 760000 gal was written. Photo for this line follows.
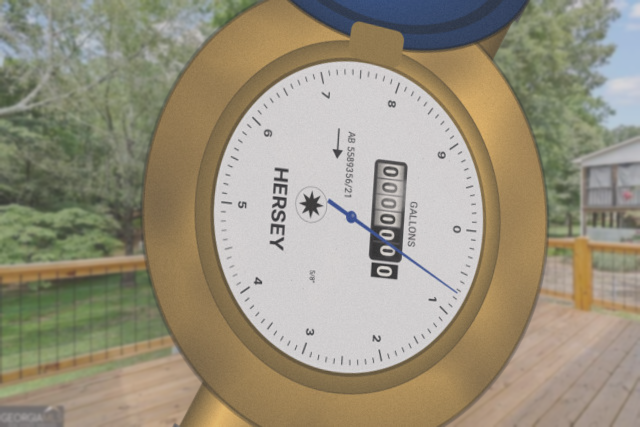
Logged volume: 0.7 gal
